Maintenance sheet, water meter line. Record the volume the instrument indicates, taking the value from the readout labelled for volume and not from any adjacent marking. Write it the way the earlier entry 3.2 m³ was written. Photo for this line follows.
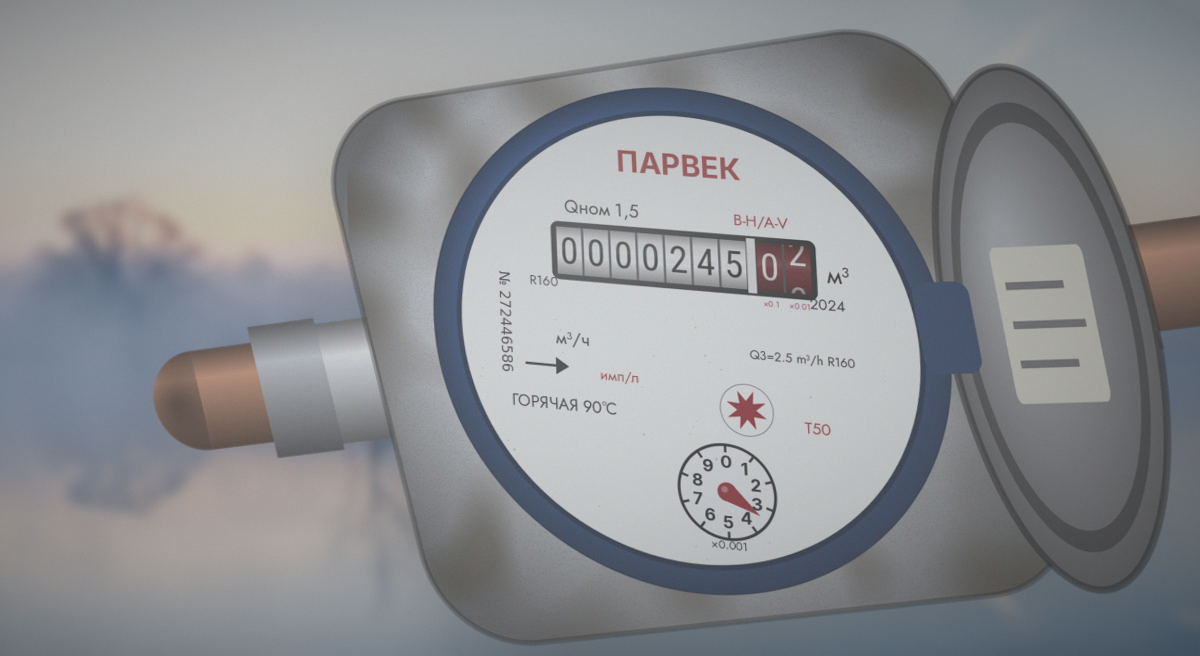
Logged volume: 245.023 m³
